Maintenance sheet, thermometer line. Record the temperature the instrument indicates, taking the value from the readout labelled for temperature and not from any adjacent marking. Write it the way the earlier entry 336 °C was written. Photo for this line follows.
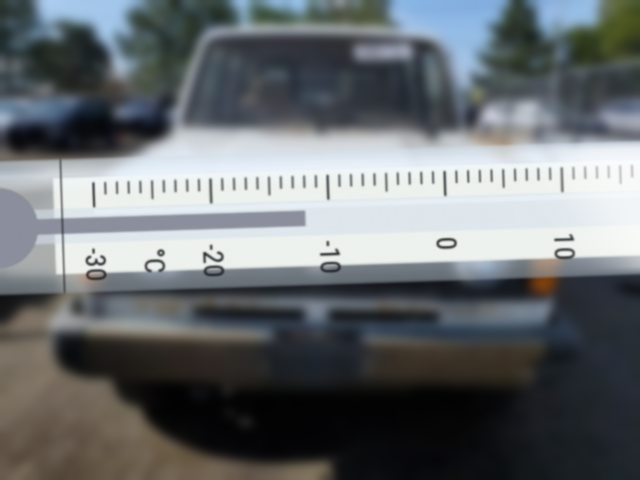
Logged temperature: -12 °C
